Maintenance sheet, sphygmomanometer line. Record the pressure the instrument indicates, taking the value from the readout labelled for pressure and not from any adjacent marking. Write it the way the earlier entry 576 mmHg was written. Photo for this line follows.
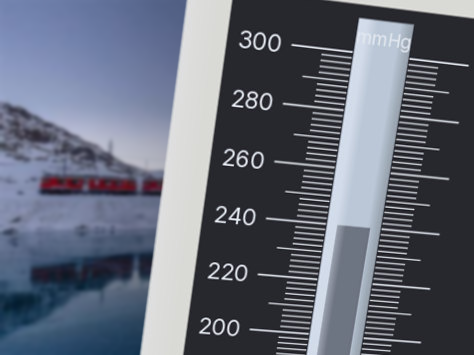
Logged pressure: 240 mmHg
